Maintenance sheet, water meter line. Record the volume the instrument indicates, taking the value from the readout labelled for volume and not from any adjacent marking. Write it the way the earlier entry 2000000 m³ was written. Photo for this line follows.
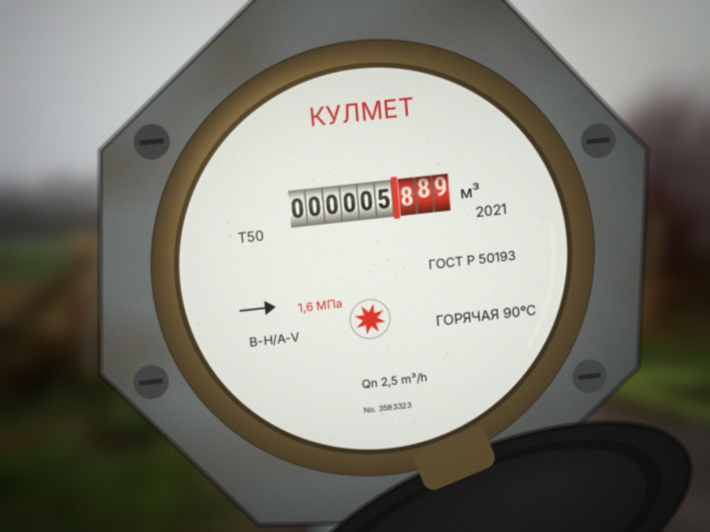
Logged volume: 5.889 m³
